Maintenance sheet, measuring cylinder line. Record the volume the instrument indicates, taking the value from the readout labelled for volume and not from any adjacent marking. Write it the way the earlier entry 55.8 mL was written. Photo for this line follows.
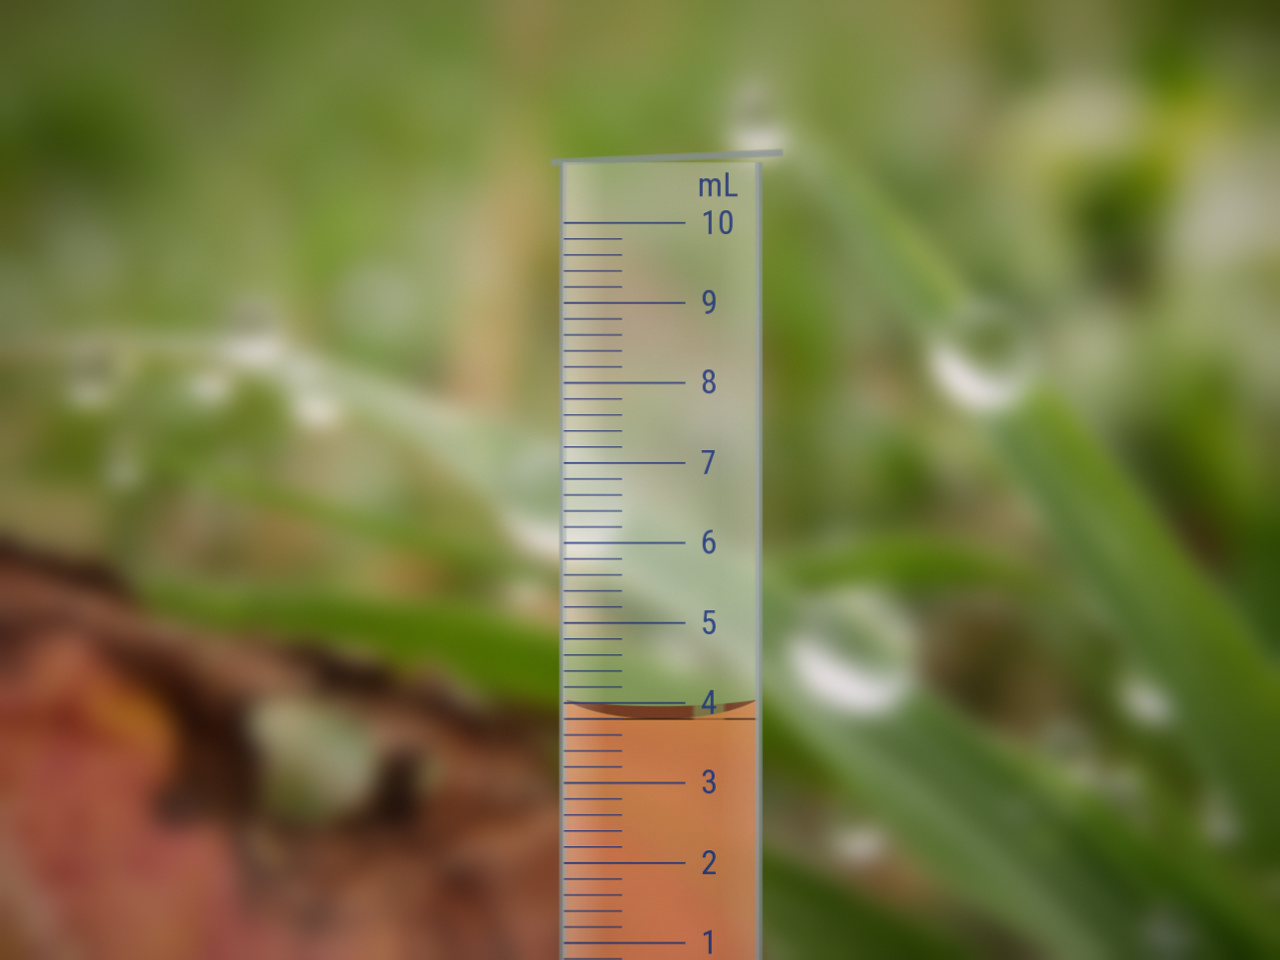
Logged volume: 3.8 mL
